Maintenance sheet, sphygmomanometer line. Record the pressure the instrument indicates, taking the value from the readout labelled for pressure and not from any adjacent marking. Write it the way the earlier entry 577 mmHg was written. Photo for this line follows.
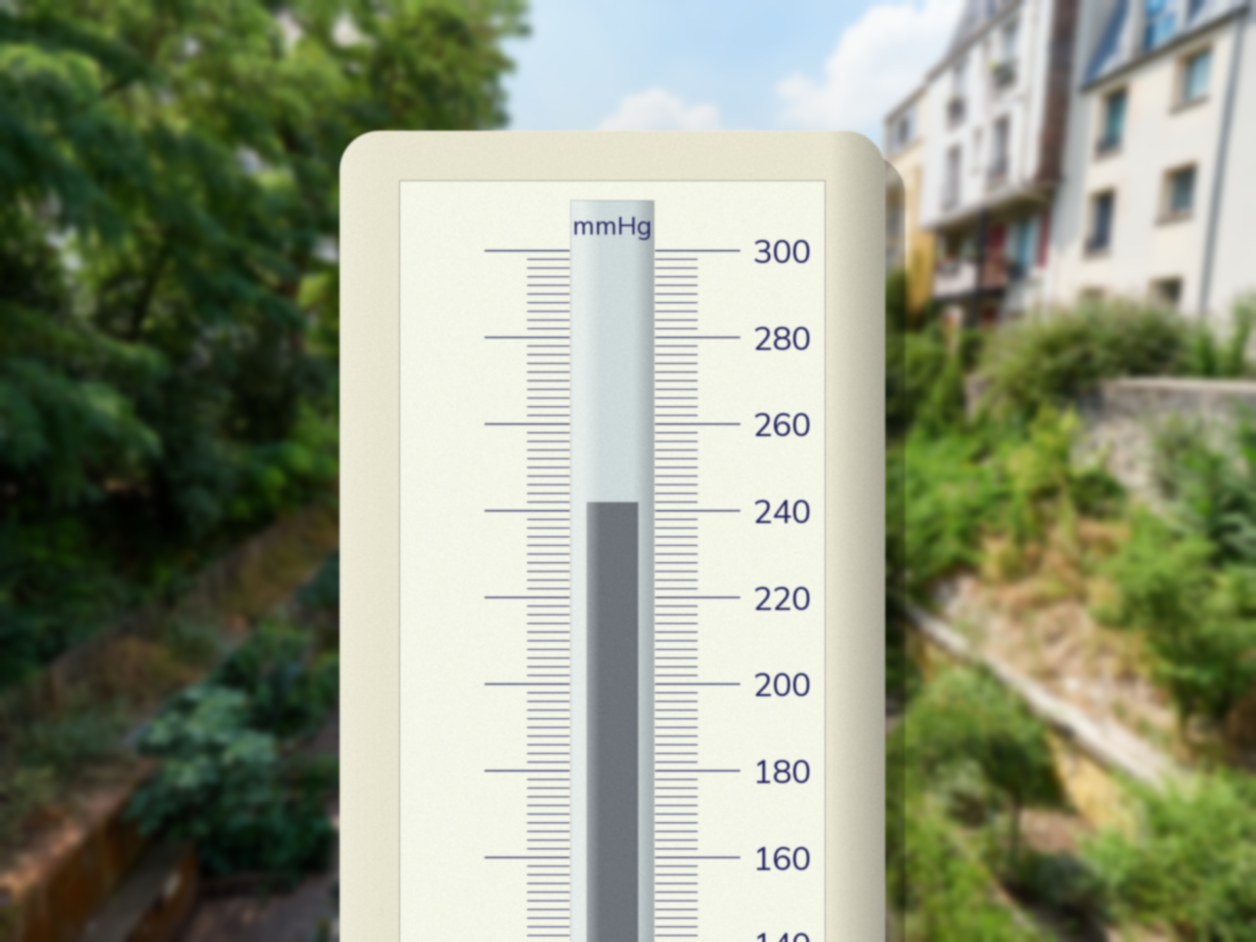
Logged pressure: 242 mmHg
